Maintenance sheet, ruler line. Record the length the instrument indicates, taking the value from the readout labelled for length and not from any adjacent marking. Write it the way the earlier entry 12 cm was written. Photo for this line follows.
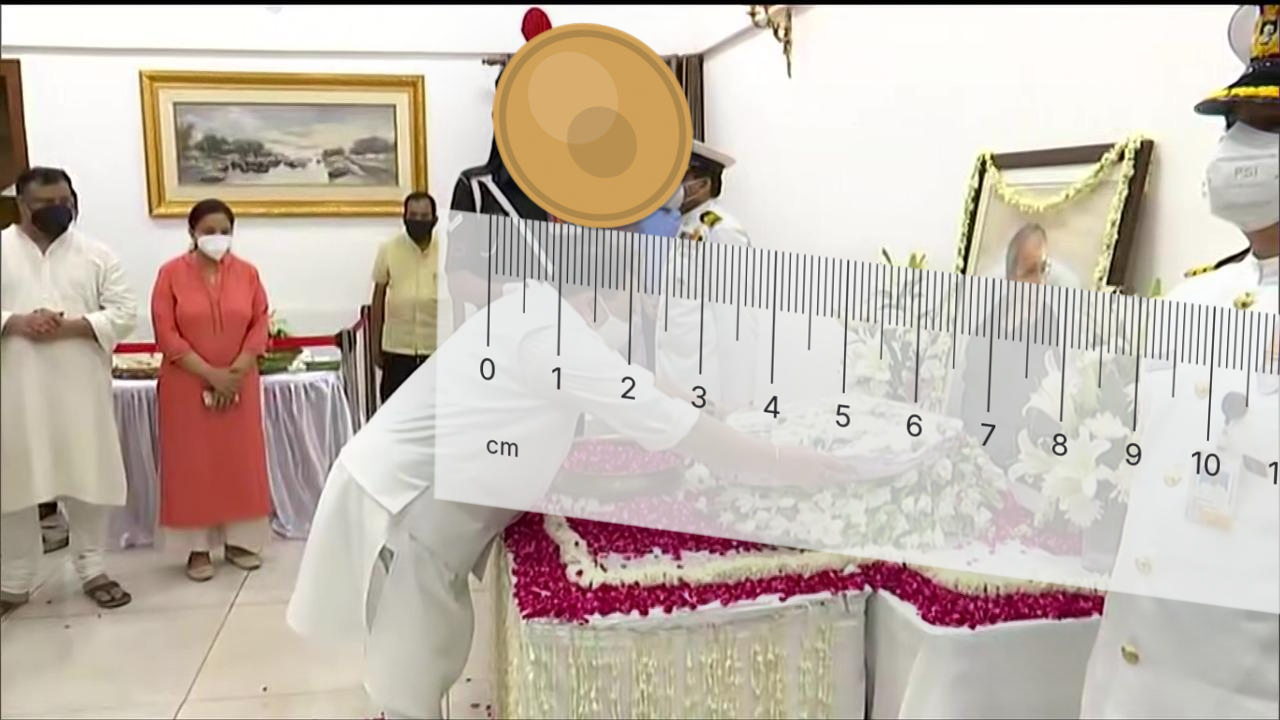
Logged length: 2.8 cm
